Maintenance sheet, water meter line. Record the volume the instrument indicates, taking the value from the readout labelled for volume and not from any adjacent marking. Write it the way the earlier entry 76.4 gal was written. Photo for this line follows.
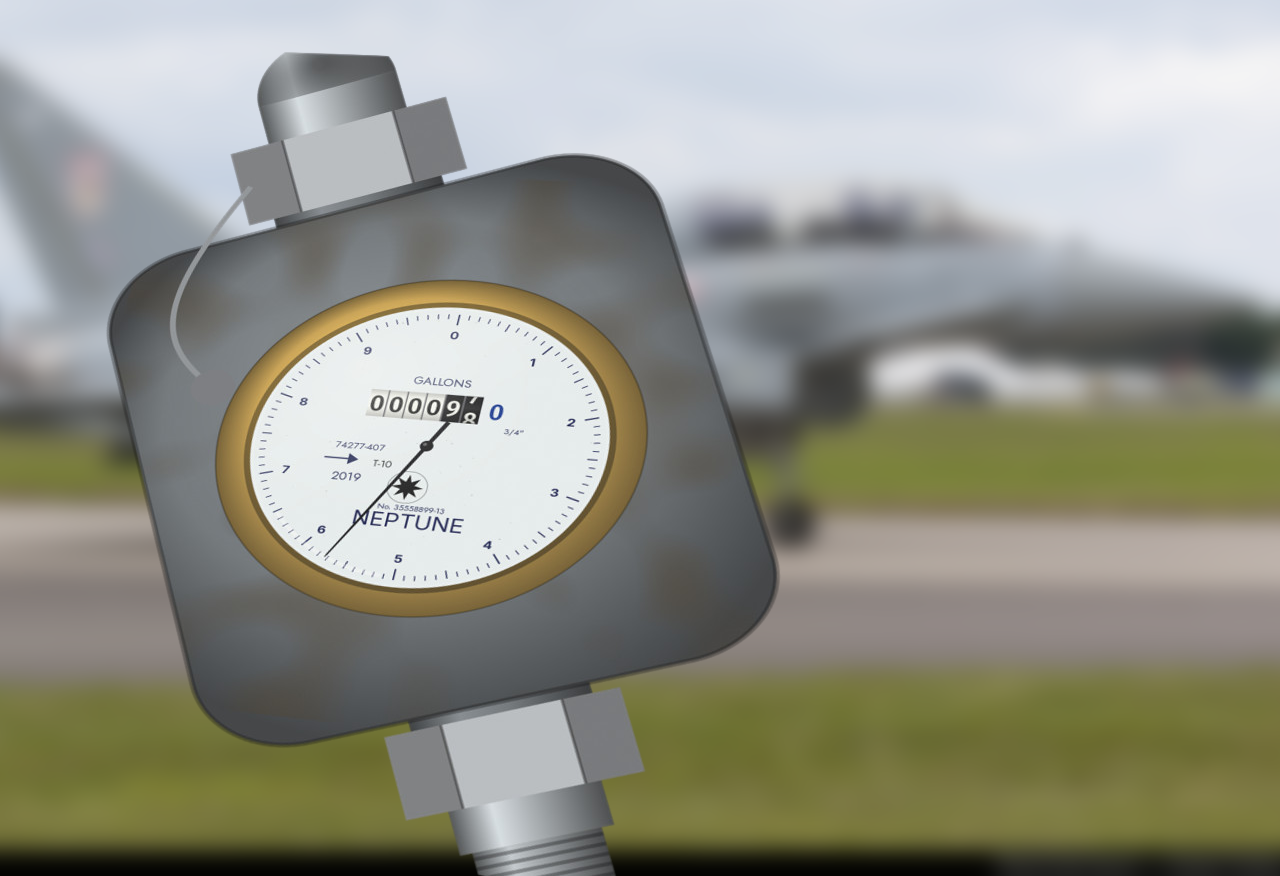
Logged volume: 975.7 gal
